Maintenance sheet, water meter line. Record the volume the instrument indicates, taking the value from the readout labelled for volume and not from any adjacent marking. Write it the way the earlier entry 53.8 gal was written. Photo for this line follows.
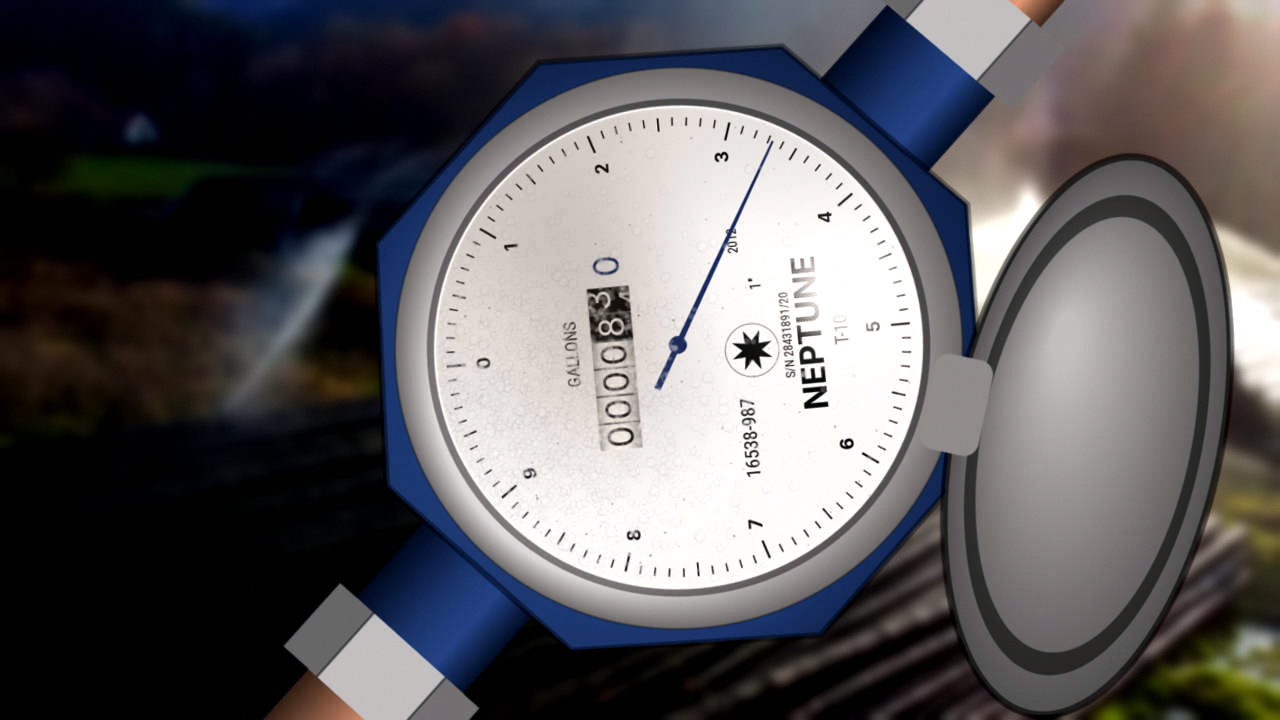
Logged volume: 833.3 gal
